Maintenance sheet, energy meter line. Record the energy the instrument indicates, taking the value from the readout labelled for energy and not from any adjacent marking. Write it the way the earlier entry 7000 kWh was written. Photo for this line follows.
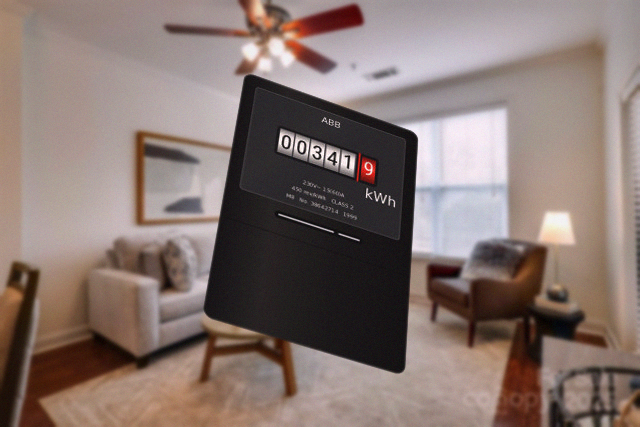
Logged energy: 341.9 kWh
